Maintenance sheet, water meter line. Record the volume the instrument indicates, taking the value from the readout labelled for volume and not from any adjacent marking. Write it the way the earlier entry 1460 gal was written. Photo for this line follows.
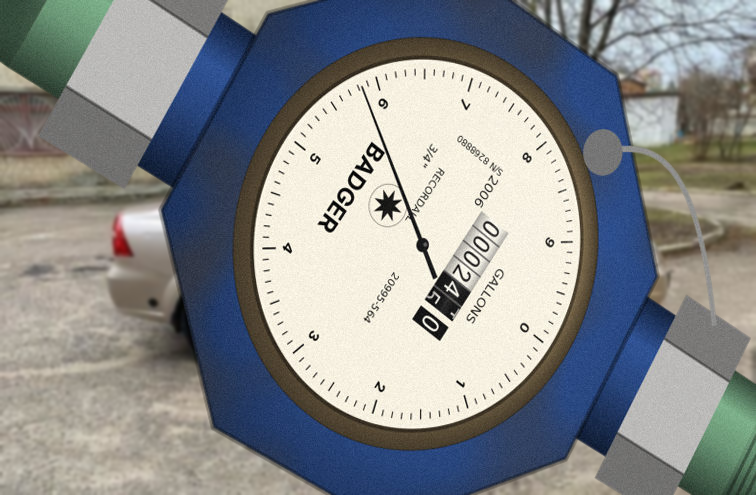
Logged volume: 2445.8 gal
